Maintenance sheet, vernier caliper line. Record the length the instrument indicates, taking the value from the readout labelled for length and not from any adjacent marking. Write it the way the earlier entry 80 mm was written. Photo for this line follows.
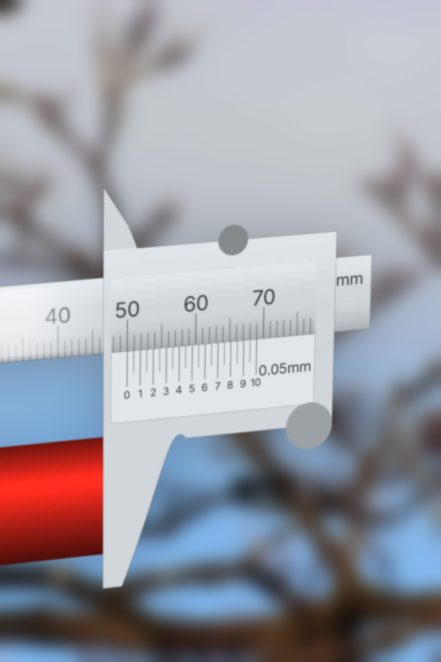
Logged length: 50.0 mm
